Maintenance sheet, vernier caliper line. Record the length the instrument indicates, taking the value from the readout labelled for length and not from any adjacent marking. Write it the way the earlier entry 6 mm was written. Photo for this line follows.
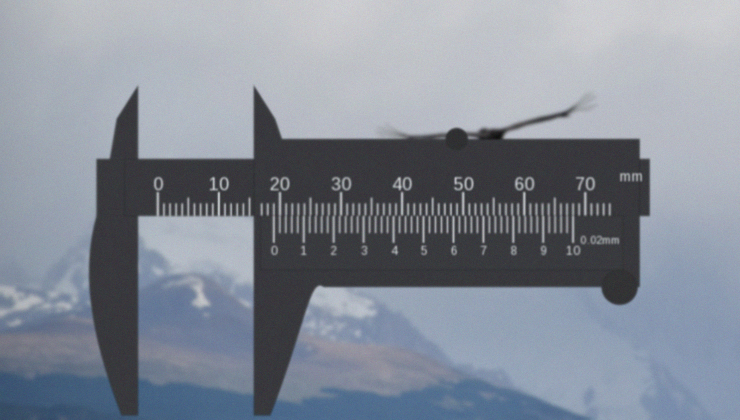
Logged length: 19.0 mm
